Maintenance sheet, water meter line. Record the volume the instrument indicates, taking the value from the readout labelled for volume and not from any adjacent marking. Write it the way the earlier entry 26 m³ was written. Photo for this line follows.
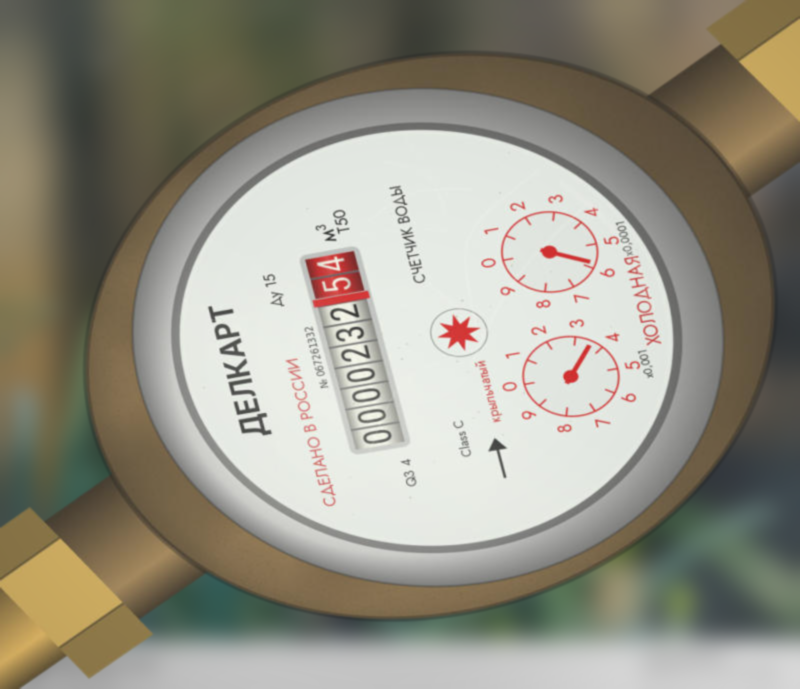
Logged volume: 232.5435 m³
